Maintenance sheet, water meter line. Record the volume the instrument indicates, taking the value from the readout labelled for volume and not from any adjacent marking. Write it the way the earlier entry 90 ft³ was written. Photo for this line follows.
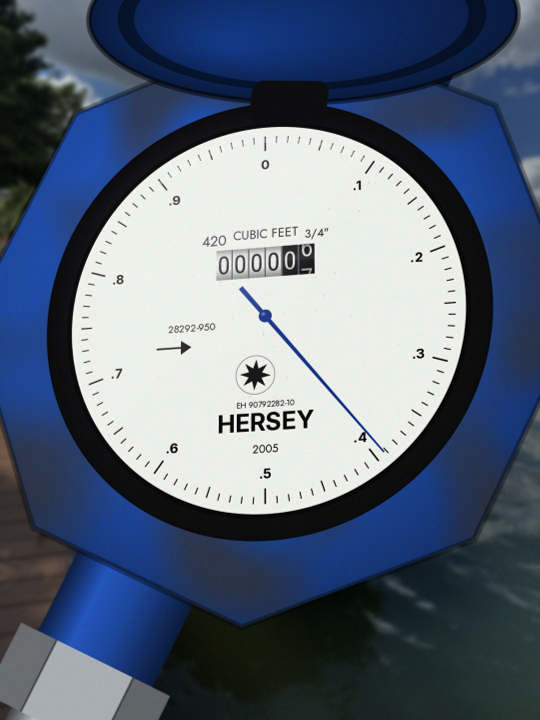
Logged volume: 6.39 ft³
